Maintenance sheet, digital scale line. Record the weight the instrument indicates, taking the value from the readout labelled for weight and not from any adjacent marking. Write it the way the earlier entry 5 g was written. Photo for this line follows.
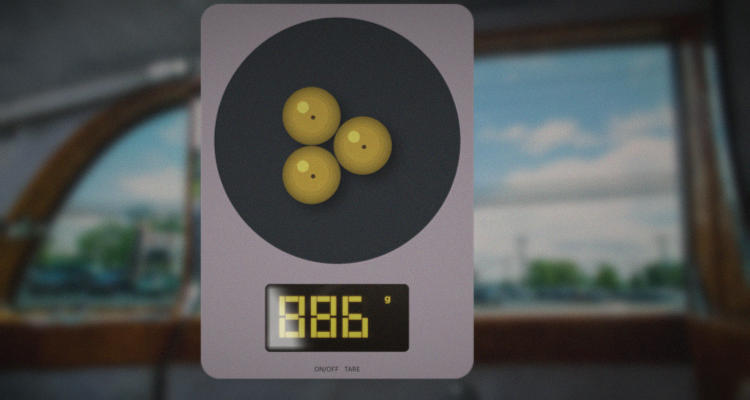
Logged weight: 886 g
